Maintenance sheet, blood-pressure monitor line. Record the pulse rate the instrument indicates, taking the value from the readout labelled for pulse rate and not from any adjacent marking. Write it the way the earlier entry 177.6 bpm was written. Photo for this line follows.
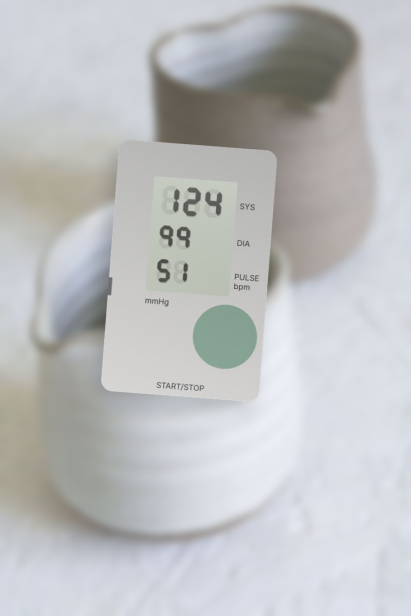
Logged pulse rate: 51 bpm
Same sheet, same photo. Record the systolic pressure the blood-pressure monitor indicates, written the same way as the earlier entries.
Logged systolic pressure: 124 mmHg
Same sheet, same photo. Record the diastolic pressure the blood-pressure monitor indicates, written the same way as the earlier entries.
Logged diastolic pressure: 99 mmHg
